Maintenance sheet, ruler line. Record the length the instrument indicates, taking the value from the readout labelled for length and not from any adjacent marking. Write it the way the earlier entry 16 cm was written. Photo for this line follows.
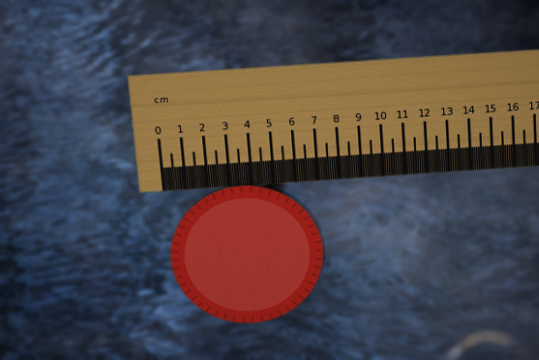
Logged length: 7 cm
